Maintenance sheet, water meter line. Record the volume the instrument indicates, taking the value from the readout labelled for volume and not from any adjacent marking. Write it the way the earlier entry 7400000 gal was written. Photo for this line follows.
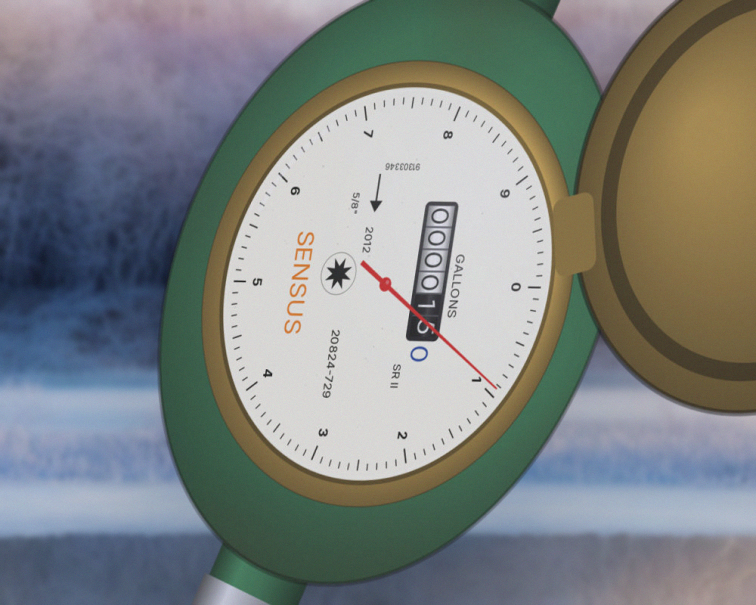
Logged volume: 150.9 gal
